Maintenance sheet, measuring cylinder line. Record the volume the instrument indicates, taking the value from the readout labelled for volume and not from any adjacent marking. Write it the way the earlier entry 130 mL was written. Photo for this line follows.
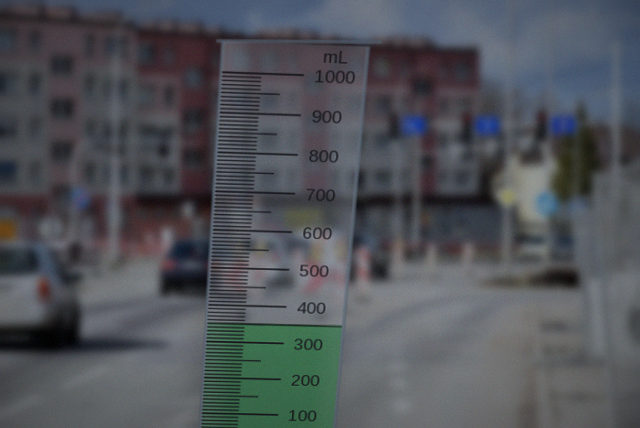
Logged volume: 350 mL
